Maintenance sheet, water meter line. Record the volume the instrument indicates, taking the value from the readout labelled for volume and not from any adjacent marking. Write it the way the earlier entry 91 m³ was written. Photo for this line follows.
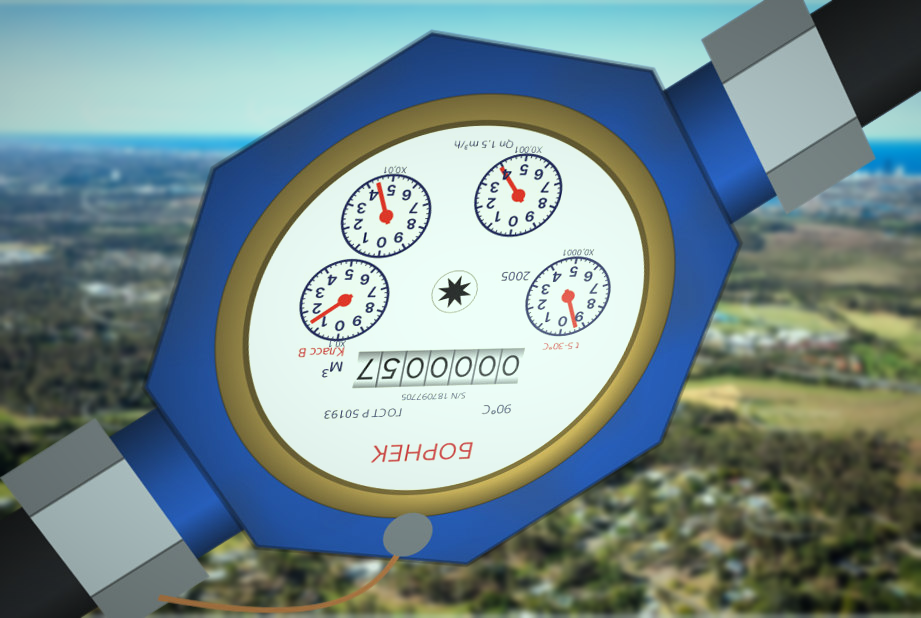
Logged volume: 57.1439 m³
